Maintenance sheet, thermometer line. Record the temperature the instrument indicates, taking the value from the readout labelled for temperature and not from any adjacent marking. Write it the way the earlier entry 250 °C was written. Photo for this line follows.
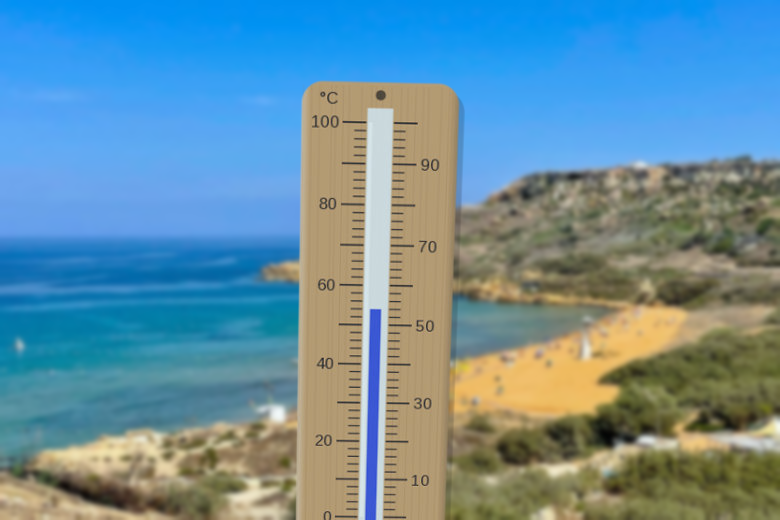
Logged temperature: 54 °C
